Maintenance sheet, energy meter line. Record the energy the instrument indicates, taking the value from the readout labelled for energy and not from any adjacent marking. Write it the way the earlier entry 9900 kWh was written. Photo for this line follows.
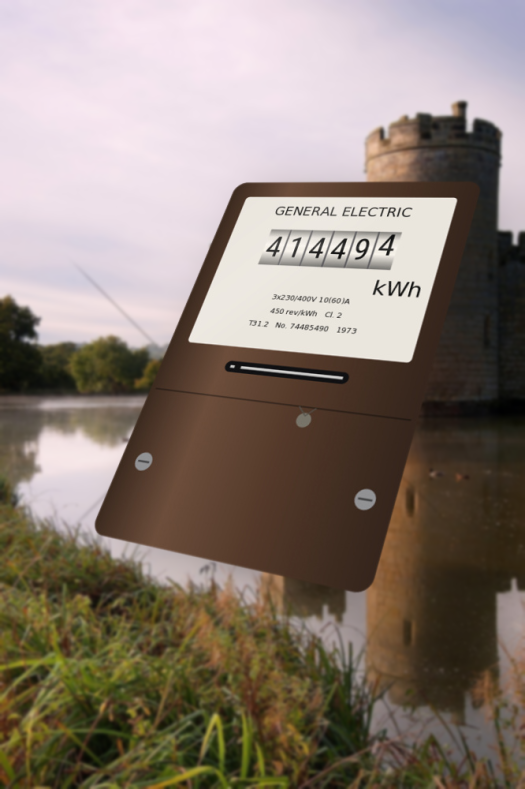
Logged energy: 414494 kWh
